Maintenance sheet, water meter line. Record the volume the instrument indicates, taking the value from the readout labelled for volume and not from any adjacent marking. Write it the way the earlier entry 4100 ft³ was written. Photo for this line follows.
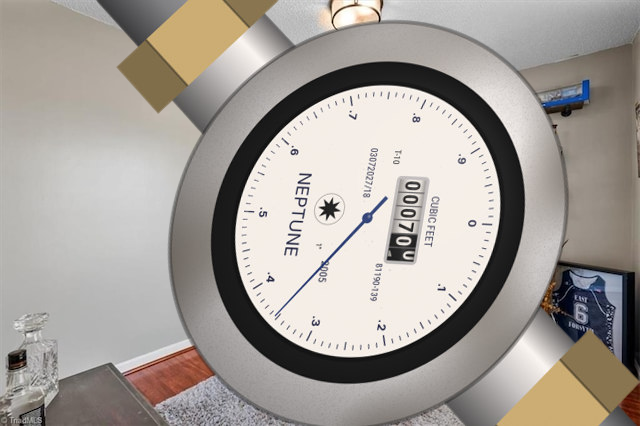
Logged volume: 700.35 ft³
